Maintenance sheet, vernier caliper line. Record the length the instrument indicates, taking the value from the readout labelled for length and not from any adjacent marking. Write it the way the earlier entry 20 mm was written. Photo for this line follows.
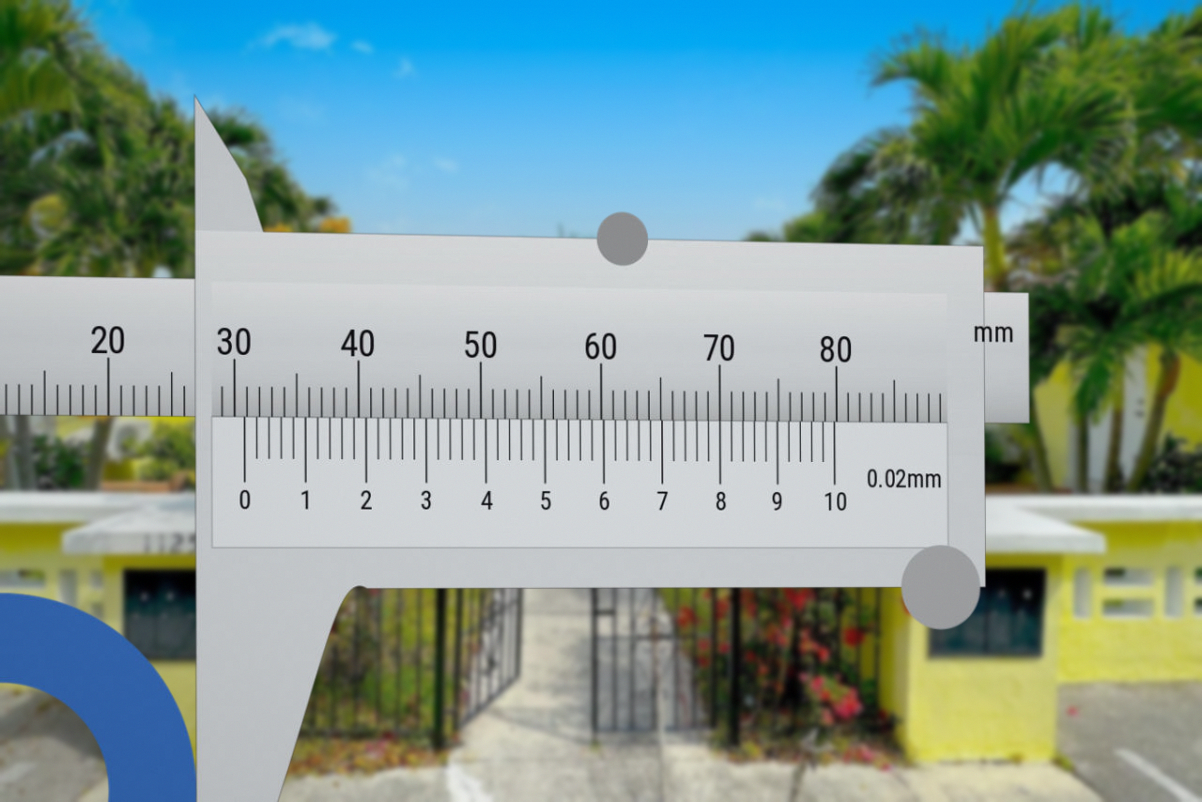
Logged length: 30.8 mm
